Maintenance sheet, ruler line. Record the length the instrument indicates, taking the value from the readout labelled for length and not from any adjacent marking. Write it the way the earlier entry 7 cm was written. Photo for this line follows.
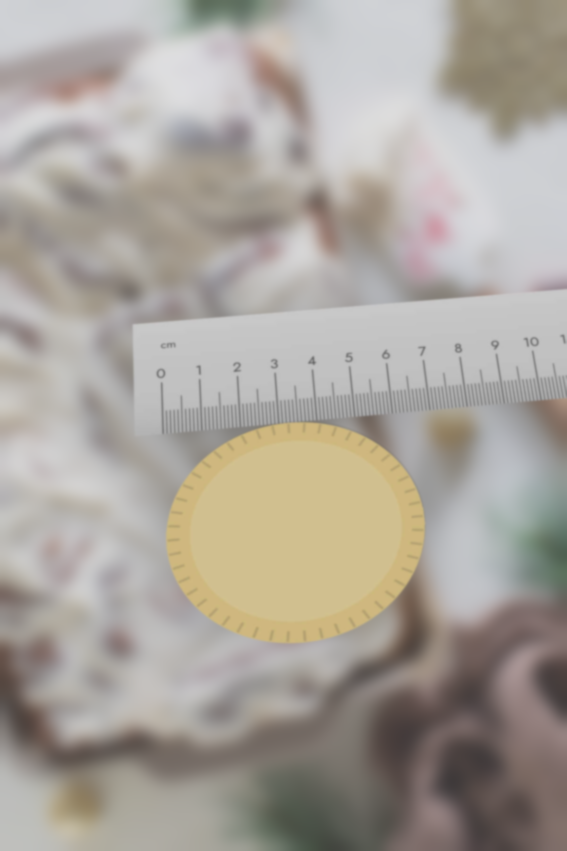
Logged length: 6.5 cm
